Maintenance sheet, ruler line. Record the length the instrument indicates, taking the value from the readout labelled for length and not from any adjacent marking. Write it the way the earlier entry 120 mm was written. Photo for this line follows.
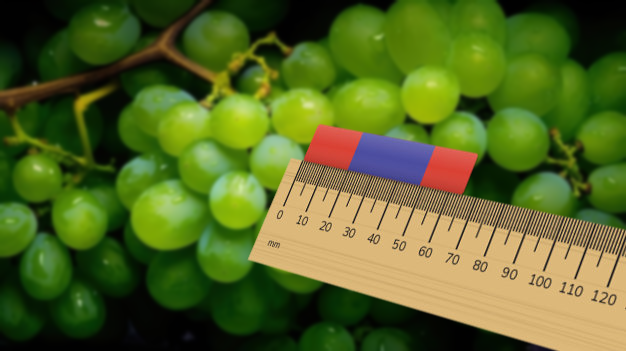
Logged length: 65 mm
